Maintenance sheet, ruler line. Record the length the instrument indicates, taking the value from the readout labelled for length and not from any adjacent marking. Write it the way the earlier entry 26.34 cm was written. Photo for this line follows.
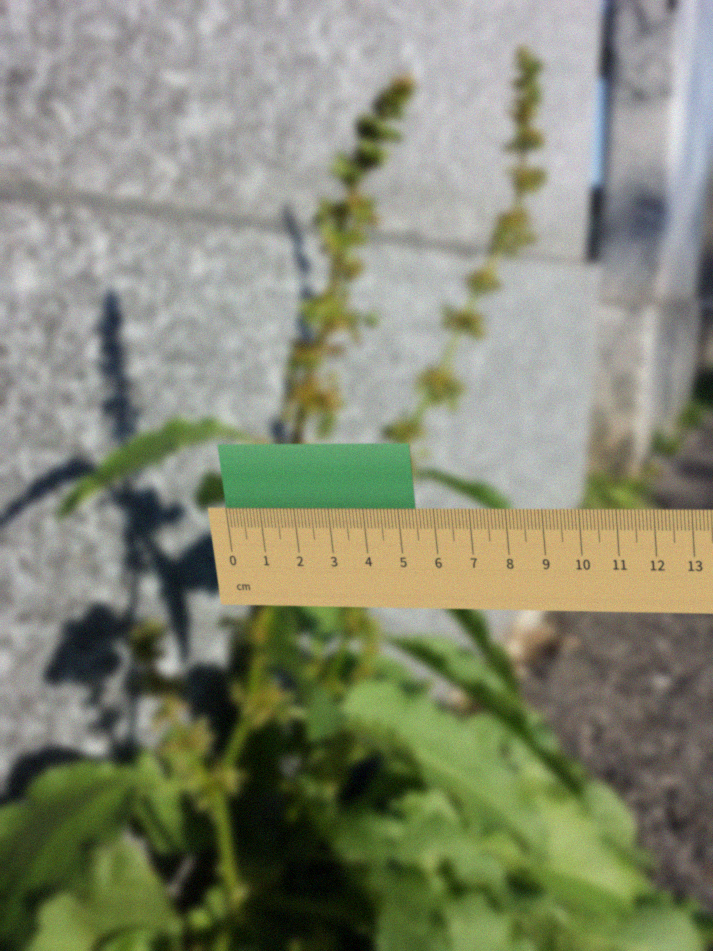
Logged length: 5.5 cm
